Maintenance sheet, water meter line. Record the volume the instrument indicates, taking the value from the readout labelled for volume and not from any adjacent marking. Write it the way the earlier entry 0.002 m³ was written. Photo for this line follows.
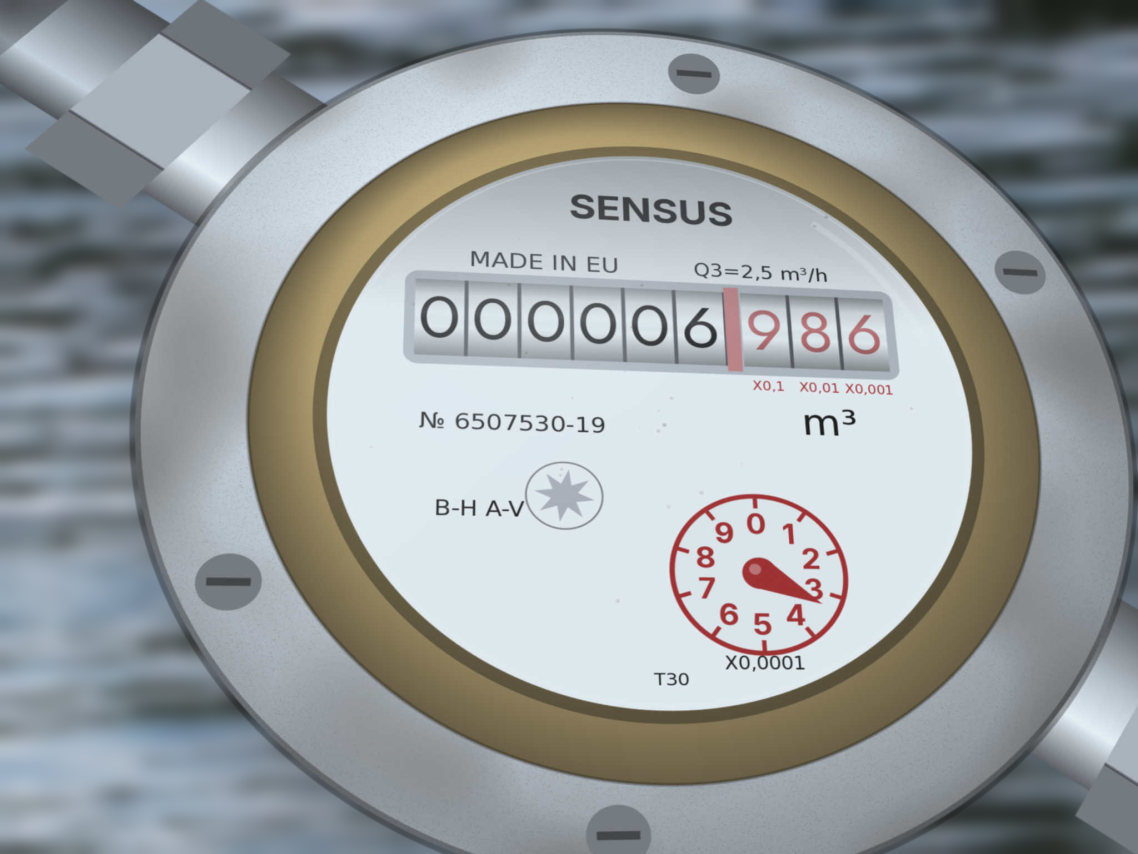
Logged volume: 6.9863 m³
